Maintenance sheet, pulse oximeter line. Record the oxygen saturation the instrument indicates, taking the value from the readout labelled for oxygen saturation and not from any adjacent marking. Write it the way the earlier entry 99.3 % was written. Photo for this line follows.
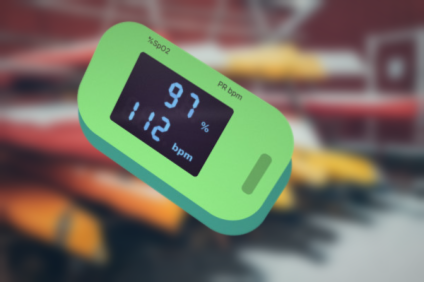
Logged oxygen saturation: 97 %
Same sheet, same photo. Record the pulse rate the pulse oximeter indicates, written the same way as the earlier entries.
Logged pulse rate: 112 bpm
